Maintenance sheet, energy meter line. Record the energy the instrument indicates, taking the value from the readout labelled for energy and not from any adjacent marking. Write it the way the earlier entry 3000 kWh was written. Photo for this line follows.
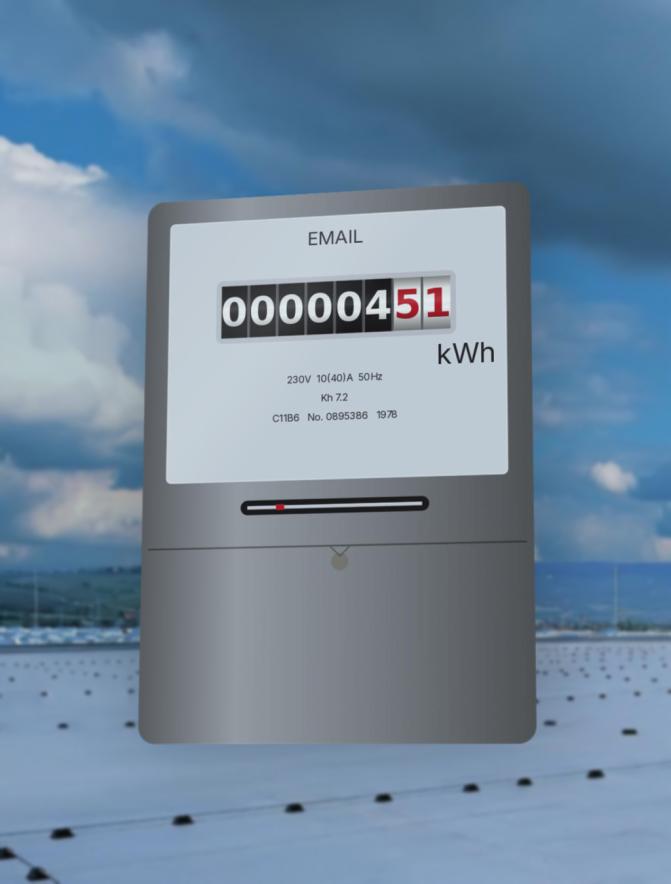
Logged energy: 4.51 kWh
